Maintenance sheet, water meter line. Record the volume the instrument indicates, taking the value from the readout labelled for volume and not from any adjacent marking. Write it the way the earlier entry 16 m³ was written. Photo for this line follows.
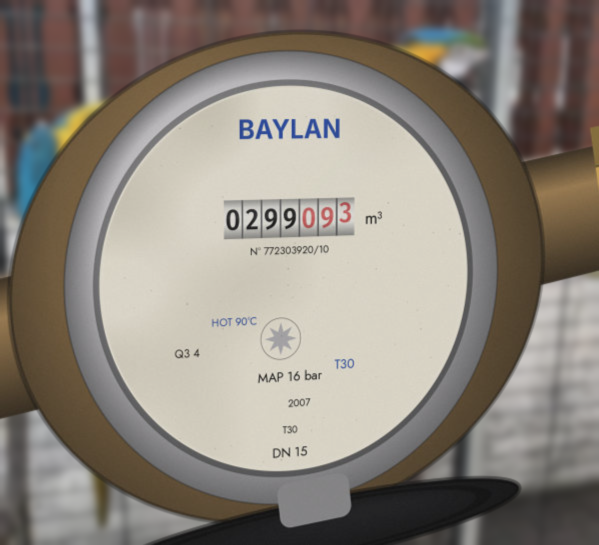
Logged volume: 299.093 m³
